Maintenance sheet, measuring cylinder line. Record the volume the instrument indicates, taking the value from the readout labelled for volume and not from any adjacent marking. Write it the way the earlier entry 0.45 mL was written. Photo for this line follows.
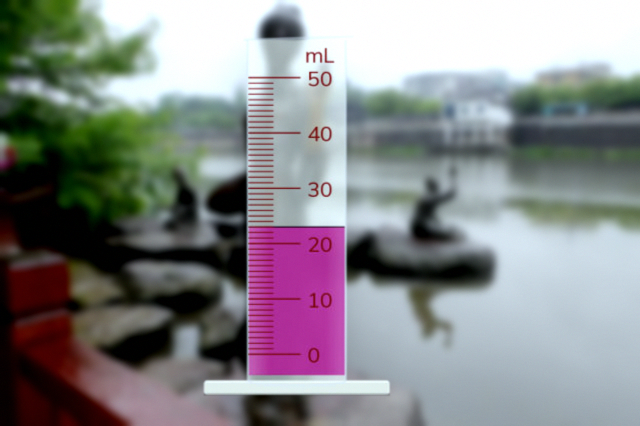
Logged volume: 23 mL
